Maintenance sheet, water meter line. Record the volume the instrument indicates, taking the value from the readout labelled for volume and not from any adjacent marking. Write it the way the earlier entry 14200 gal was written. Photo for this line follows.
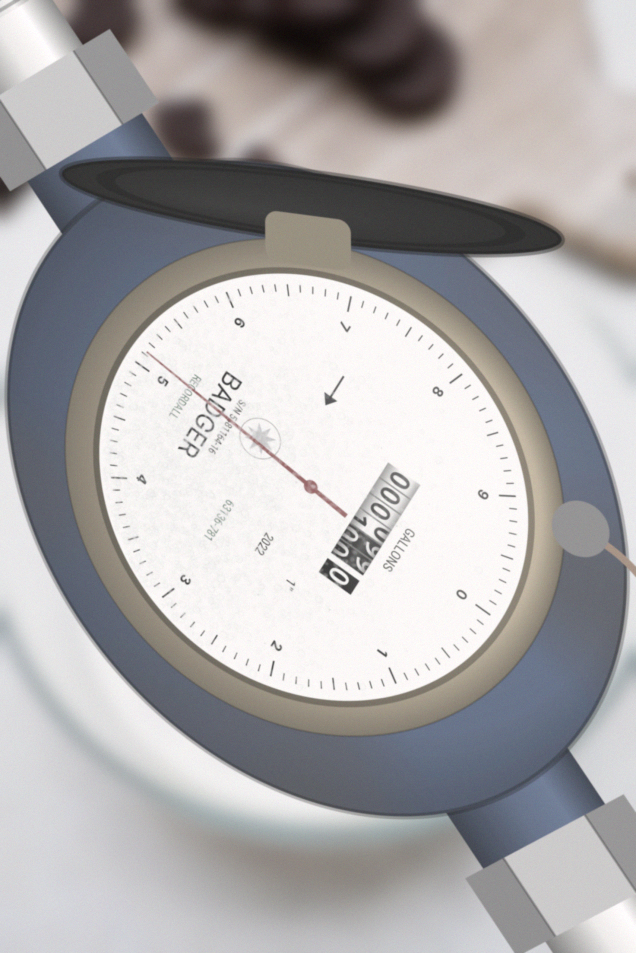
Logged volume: 995.1 gal
